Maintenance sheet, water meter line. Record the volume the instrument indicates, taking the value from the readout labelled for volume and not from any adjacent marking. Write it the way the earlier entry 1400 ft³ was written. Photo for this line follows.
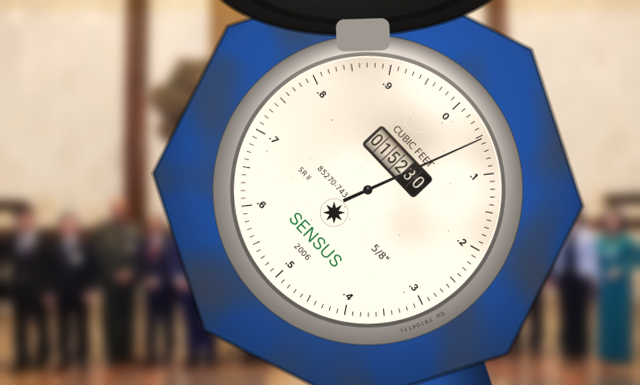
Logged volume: 15230.05 ft³
